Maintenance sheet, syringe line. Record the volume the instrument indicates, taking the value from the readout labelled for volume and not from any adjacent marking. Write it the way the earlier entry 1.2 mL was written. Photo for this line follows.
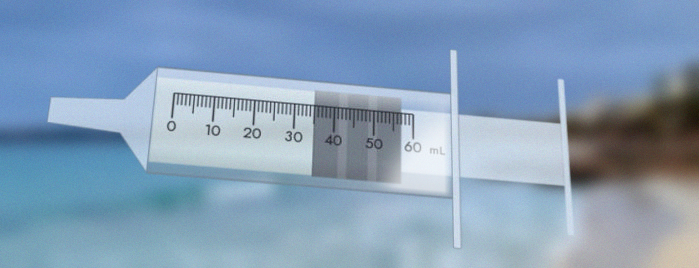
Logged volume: 35 mL
